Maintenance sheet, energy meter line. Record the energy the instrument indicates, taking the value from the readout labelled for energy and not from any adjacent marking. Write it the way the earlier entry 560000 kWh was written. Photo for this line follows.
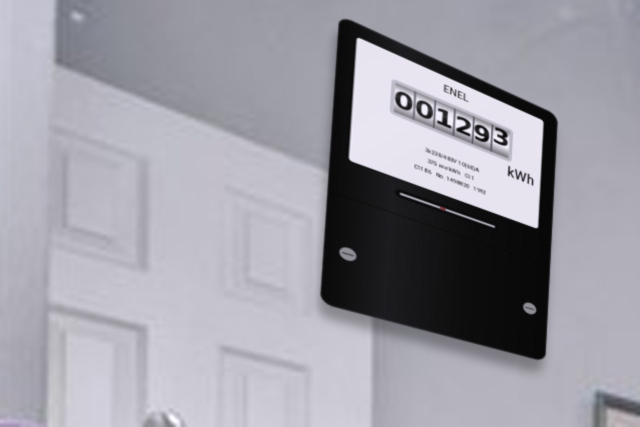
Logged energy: 1293 kWh
